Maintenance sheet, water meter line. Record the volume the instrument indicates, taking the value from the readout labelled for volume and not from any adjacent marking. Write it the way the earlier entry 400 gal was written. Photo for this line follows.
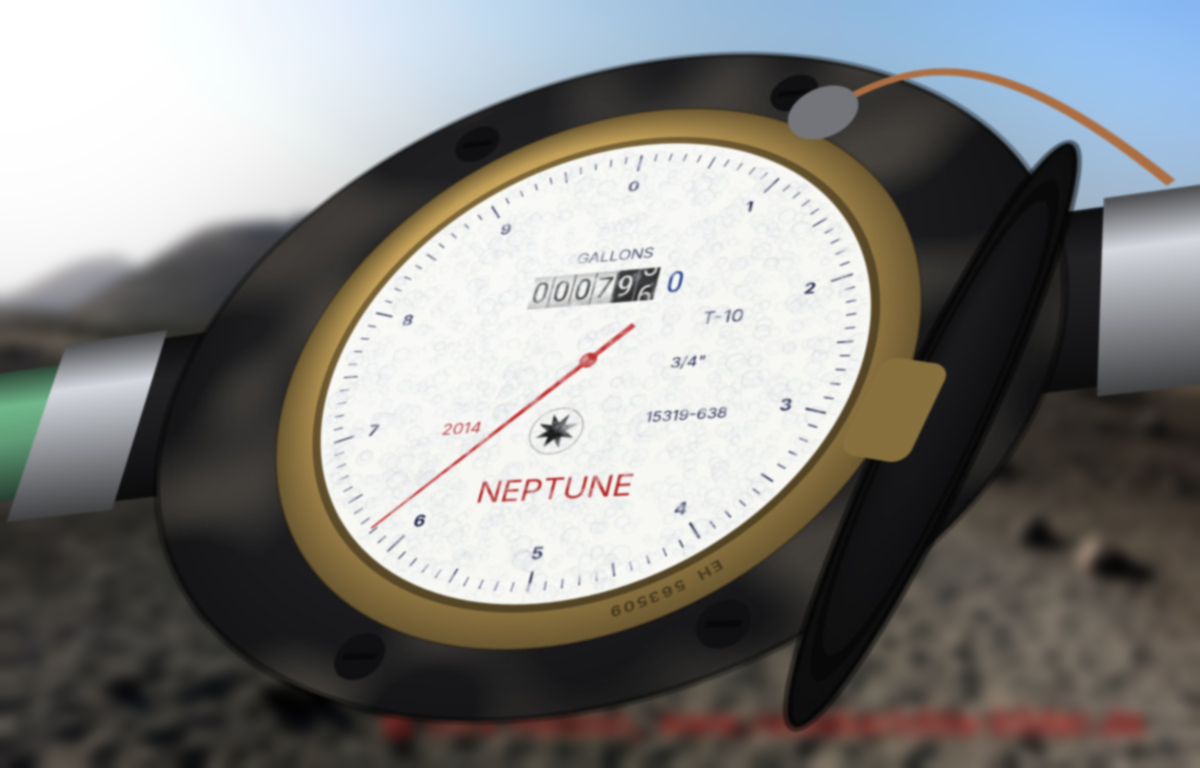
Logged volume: 7956.2 gal
